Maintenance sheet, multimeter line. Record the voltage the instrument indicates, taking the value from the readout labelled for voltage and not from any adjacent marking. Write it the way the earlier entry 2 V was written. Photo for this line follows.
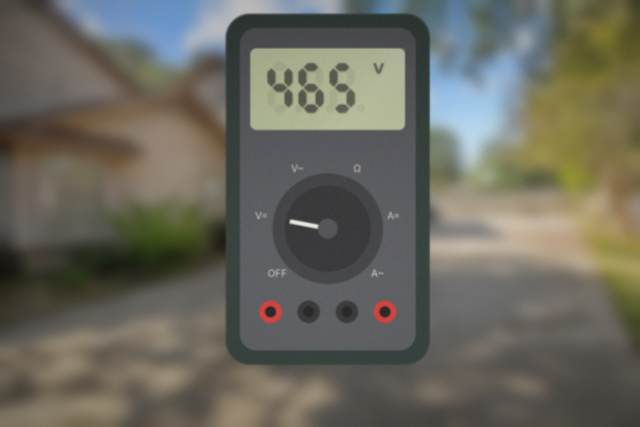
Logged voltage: 465 V
